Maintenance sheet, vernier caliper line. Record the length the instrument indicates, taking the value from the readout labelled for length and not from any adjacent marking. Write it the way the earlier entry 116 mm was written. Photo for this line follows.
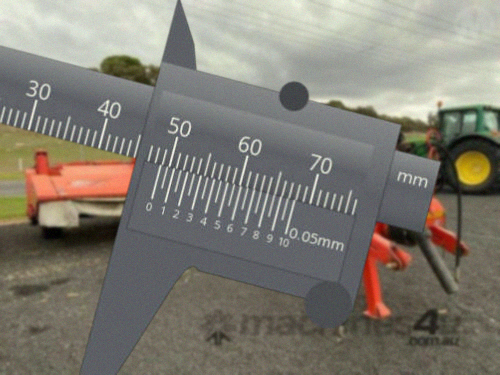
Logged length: 48.8 mm
